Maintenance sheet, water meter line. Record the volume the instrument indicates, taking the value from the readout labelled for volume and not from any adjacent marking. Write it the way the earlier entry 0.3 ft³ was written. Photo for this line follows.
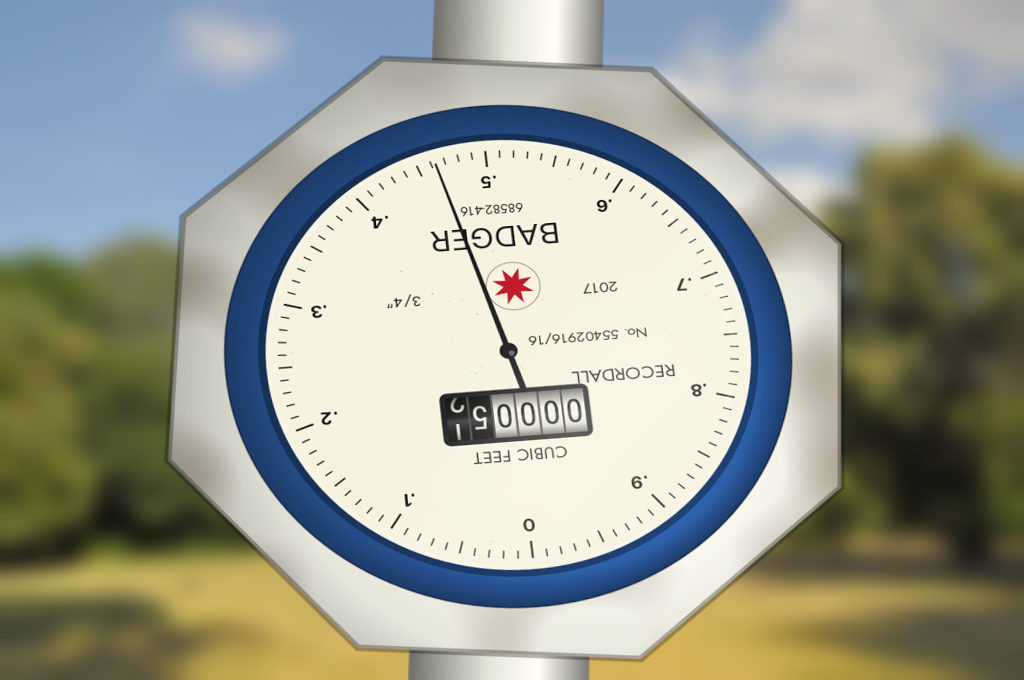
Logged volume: 51.46 ft³
